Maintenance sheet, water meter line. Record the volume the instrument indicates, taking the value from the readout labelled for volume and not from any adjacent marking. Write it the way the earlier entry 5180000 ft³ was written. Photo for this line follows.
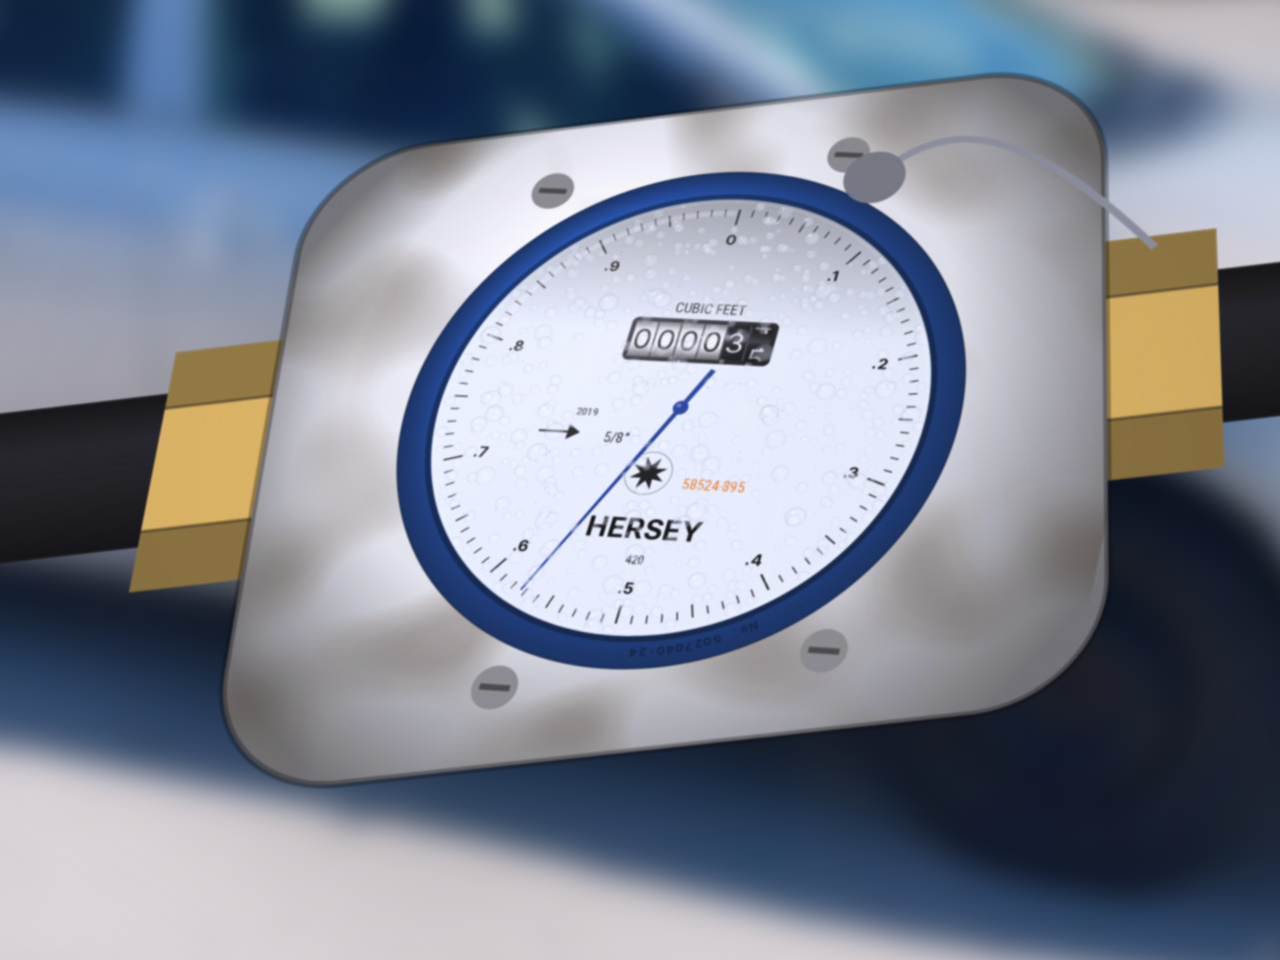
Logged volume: 34.57 ft³
